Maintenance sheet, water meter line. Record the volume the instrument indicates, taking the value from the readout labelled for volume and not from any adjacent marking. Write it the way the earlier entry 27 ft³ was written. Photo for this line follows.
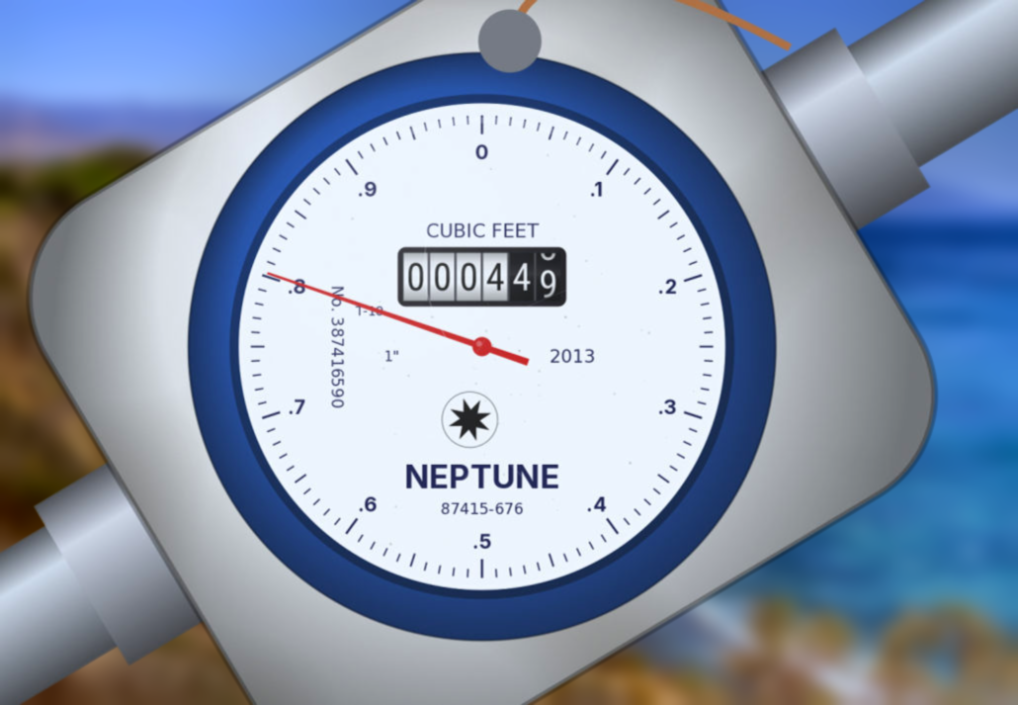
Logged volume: 448.80 ft³
